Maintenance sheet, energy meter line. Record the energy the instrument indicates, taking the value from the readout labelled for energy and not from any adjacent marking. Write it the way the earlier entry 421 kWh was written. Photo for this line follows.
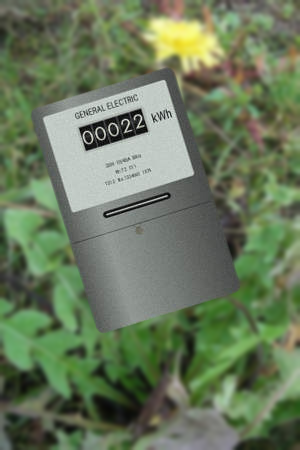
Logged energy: 22 kWh
